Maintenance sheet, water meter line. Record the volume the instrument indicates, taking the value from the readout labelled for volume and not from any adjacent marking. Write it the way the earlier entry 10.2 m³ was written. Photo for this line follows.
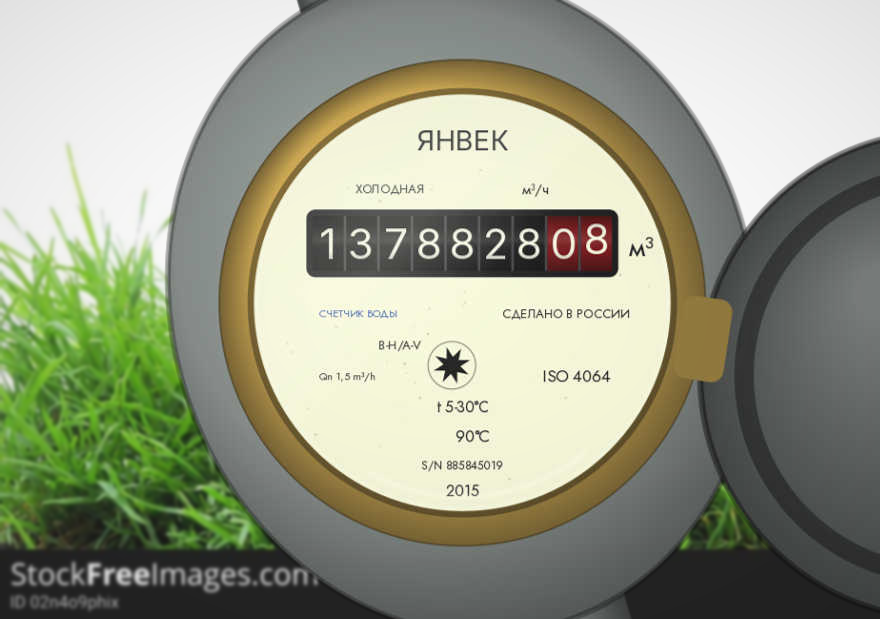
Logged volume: 1378828.08 m³
